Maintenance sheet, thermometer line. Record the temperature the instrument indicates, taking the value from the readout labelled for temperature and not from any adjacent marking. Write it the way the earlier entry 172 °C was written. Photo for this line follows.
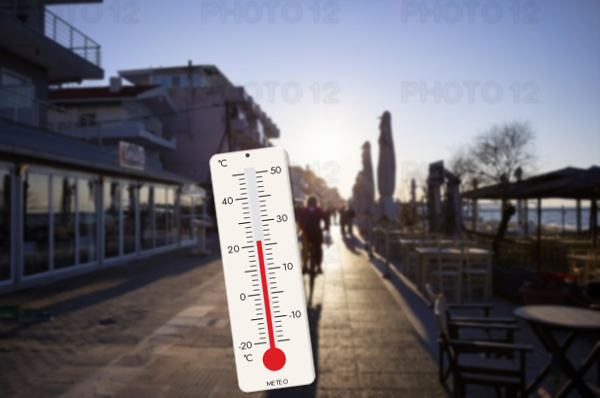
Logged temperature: 22 °C
